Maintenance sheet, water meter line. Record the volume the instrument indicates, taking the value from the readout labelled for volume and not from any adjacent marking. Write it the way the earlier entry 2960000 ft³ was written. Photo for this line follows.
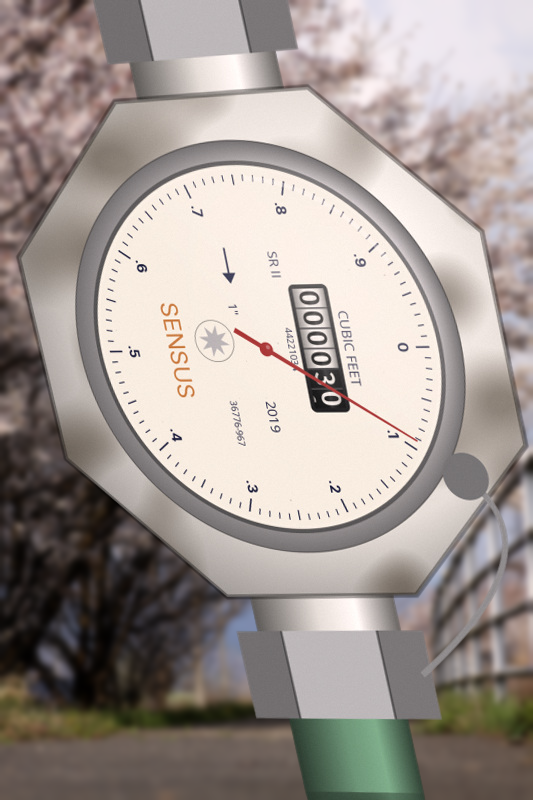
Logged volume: 30.09 ft³
